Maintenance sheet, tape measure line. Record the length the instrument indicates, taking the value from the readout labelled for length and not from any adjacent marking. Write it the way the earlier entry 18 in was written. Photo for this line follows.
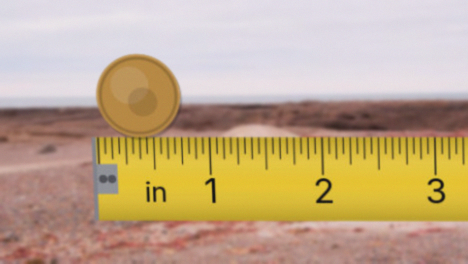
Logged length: 0.75 in
